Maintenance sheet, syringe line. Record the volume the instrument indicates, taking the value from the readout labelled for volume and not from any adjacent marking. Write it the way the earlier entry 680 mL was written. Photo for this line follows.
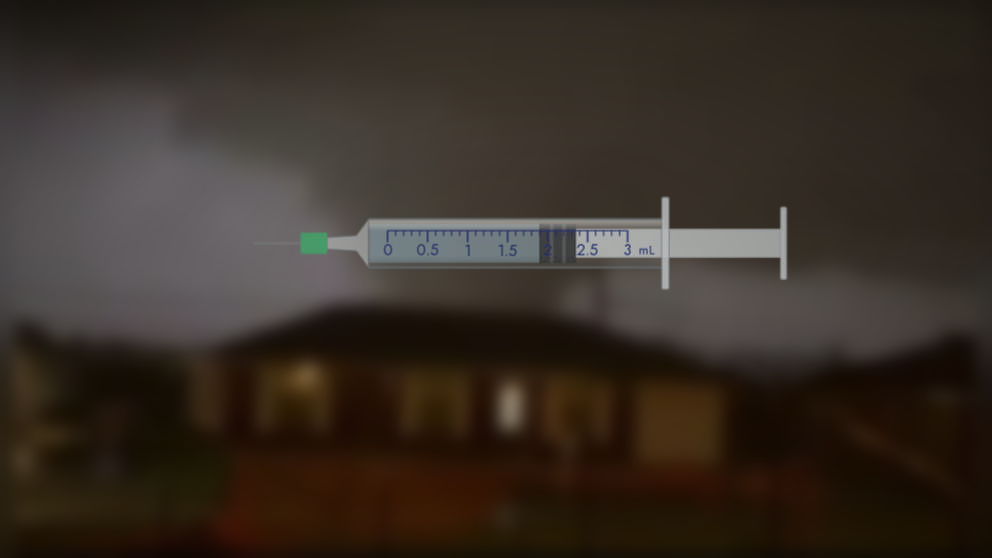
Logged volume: 1.9 mL
